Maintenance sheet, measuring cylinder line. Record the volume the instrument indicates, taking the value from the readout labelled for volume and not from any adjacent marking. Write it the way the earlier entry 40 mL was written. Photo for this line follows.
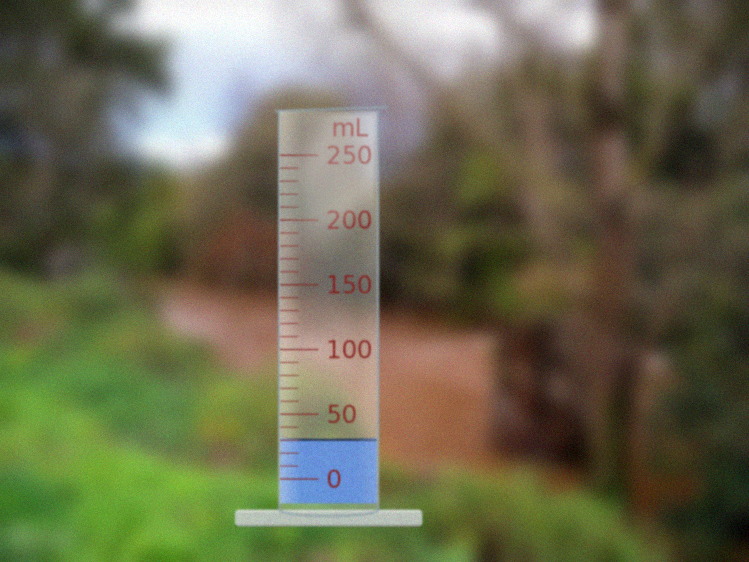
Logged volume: 30 mL
